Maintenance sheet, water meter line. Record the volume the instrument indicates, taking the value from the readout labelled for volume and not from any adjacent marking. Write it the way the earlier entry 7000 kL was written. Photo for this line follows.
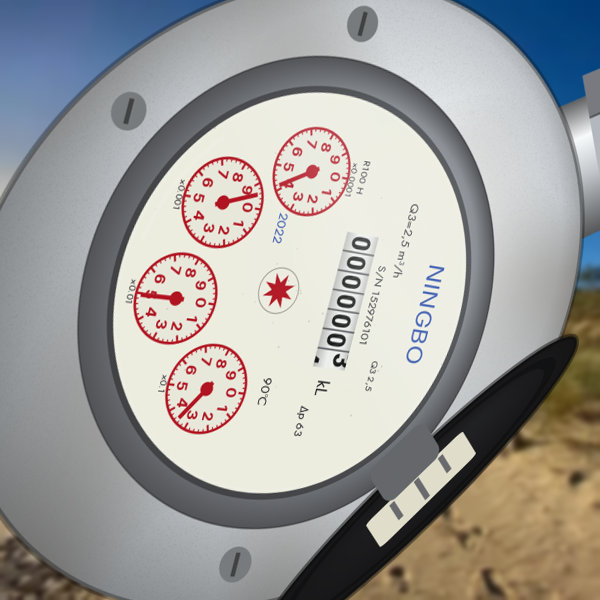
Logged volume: 3.3494 kL
